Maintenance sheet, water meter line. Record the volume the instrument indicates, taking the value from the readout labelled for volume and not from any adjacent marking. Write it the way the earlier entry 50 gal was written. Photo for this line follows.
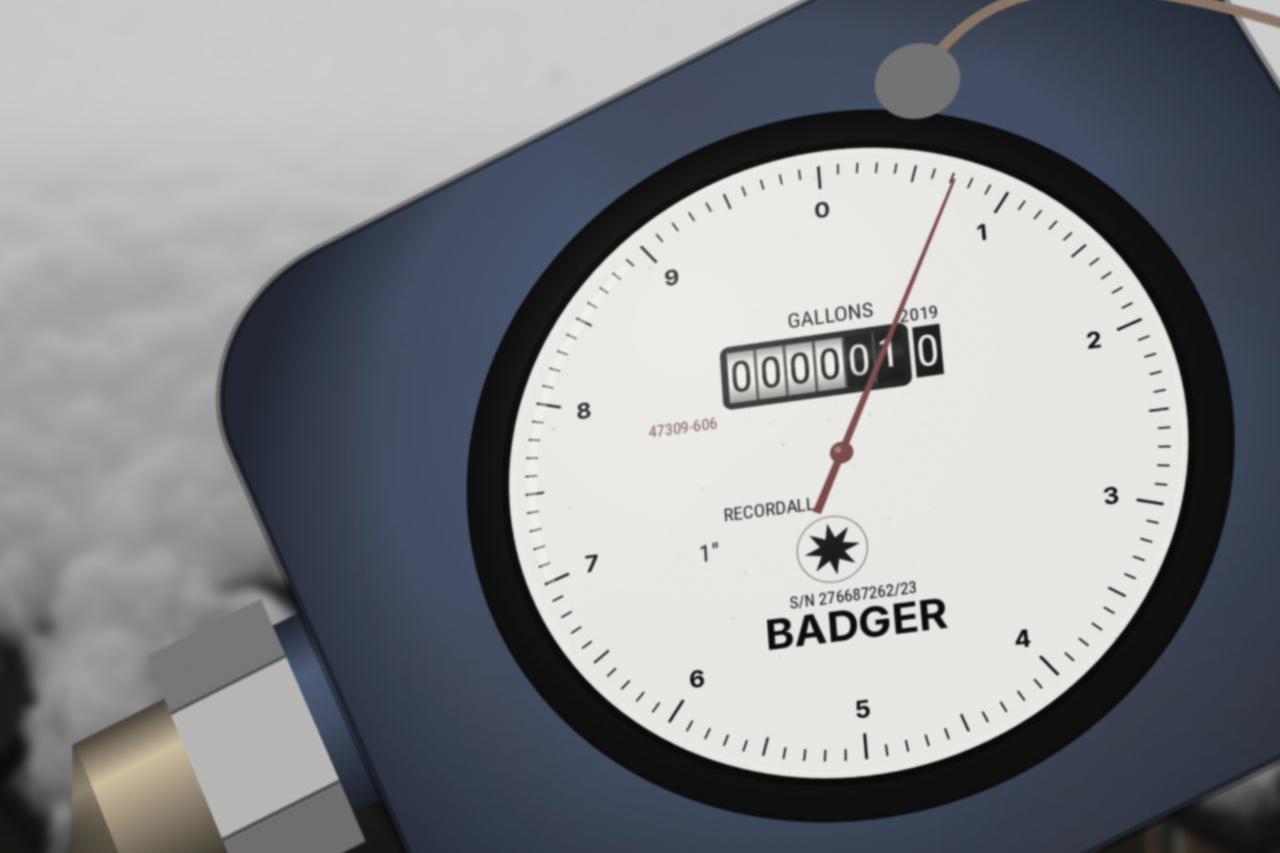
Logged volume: 10.7 gal
